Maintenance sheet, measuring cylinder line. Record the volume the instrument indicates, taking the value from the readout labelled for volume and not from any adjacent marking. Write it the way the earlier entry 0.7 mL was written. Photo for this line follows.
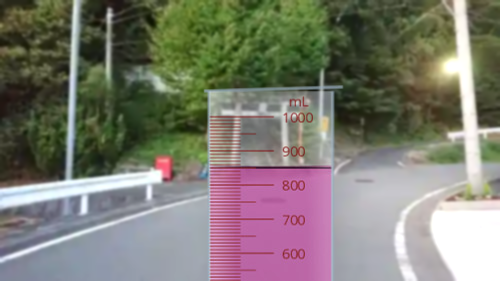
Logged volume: 850 mL
